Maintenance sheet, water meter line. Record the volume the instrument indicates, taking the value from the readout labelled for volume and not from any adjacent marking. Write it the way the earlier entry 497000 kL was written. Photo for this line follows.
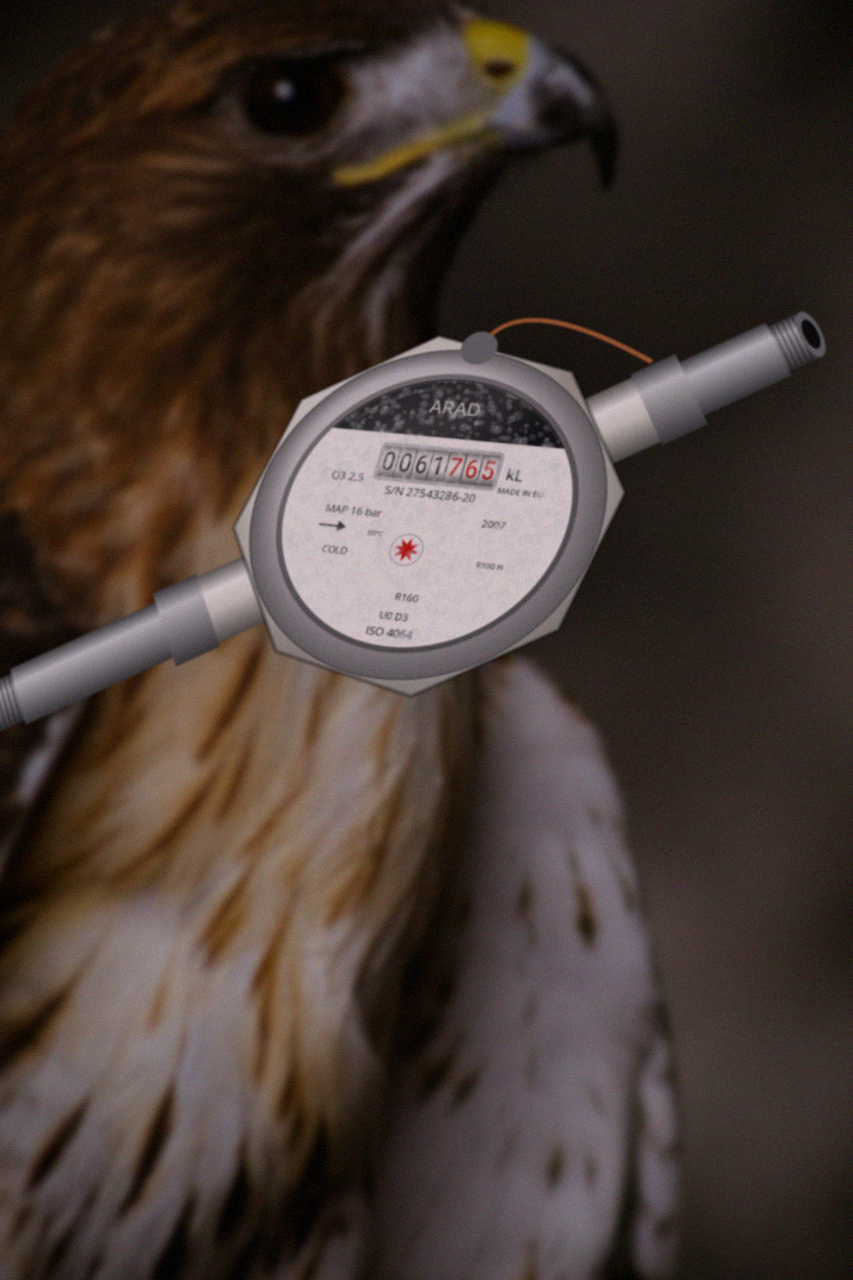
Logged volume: 61.765 kL
